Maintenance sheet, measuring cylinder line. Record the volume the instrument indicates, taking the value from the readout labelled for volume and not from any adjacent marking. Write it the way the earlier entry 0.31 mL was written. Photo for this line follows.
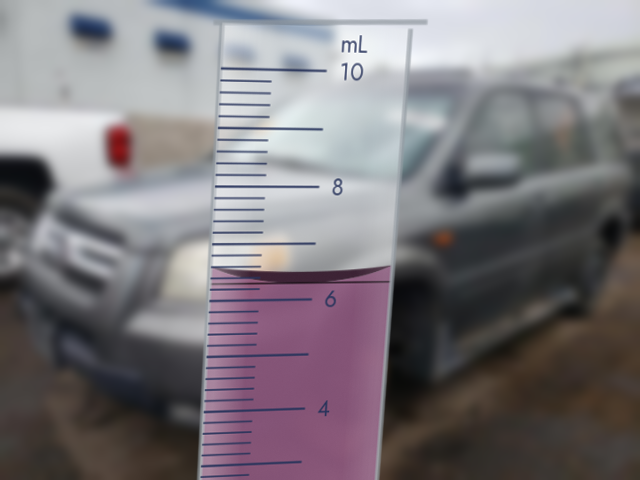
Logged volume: 6.3 mL
